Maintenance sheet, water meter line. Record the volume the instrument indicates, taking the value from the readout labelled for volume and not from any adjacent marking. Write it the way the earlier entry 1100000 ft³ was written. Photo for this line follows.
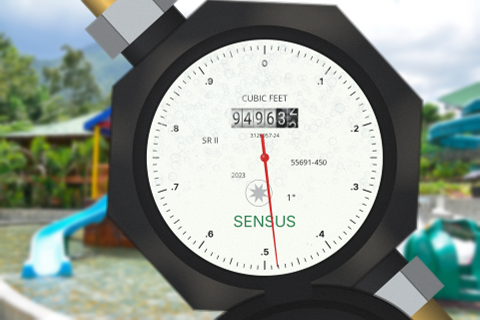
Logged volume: 949632.48 ft³
